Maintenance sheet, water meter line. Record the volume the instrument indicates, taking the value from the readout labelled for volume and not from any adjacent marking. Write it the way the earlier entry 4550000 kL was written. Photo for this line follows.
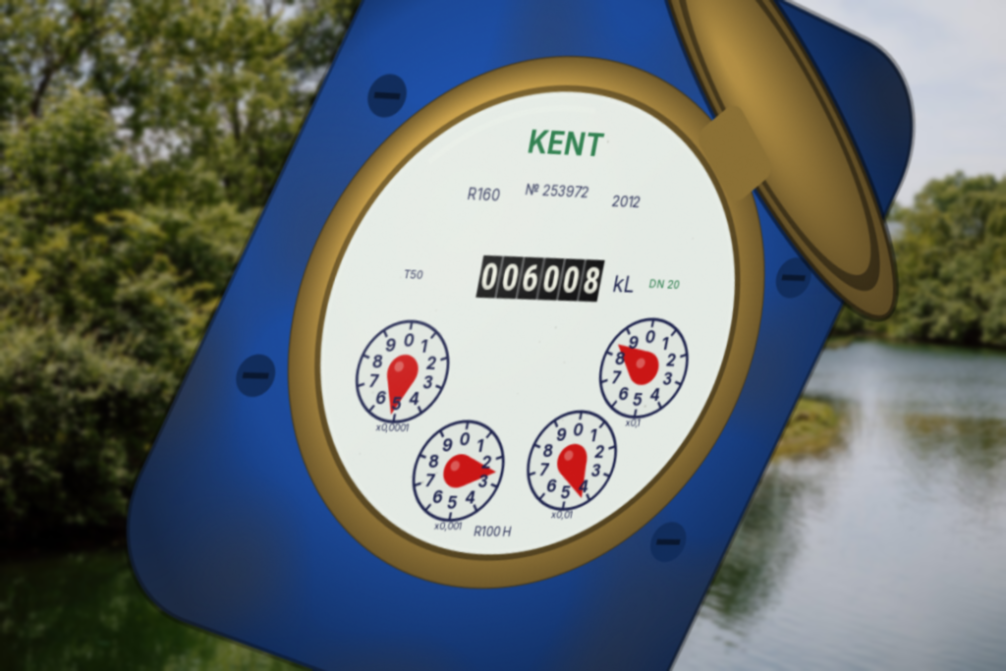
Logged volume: 6008.8425 kL
